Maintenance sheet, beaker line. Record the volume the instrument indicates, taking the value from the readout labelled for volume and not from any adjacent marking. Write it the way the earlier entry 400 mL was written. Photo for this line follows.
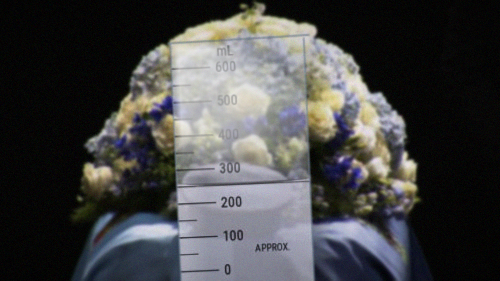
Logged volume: 250 mL
